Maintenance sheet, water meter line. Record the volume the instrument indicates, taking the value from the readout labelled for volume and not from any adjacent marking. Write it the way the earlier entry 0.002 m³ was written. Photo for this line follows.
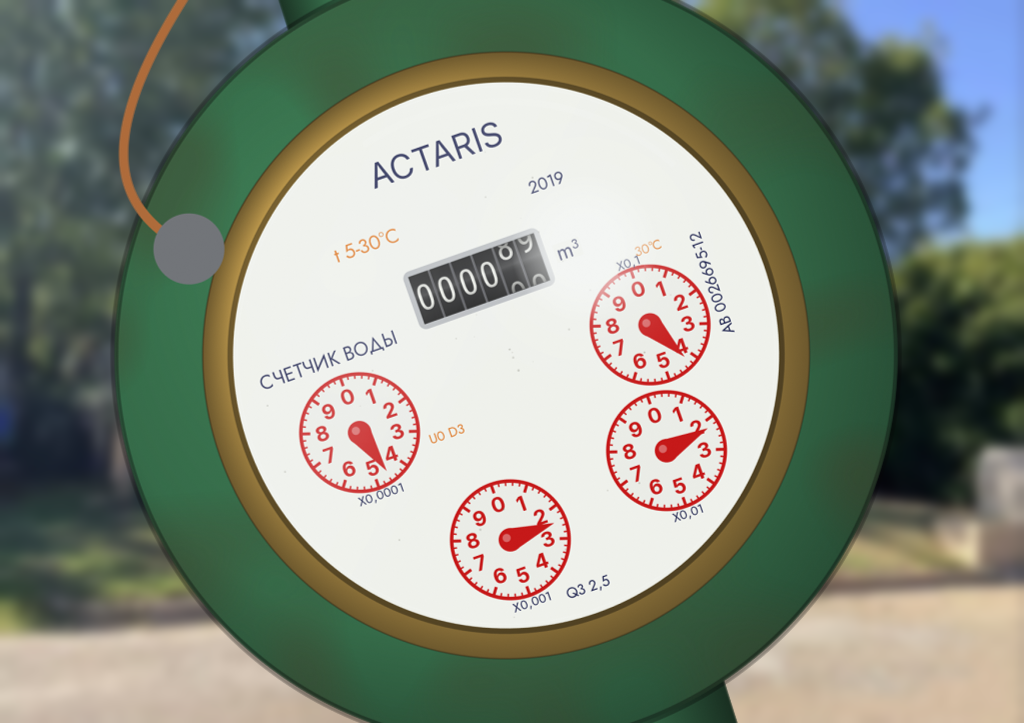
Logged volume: 89.4224 m³
